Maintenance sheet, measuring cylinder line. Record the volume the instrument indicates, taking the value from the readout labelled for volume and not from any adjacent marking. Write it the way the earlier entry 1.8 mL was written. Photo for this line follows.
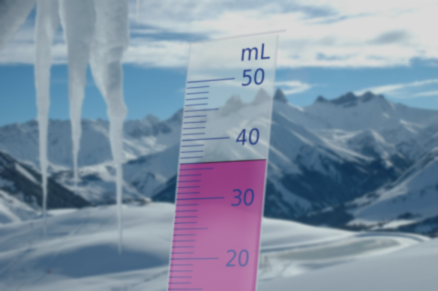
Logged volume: 36 mL
